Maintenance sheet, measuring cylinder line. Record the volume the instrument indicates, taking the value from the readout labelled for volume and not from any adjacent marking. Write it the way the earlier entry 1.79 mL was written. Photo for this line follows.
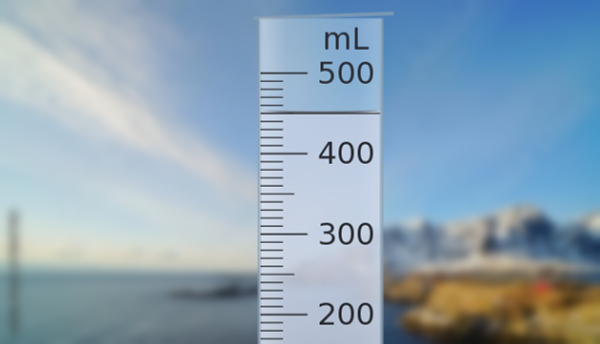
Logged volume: 450 mL
